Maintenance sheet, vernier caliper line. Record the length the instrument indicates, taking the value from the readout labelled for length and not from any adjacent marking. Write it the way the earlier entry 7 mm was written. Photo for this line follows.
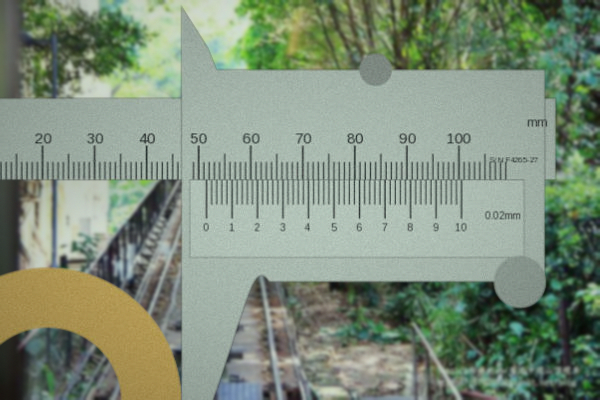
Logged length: 51.5 mm
